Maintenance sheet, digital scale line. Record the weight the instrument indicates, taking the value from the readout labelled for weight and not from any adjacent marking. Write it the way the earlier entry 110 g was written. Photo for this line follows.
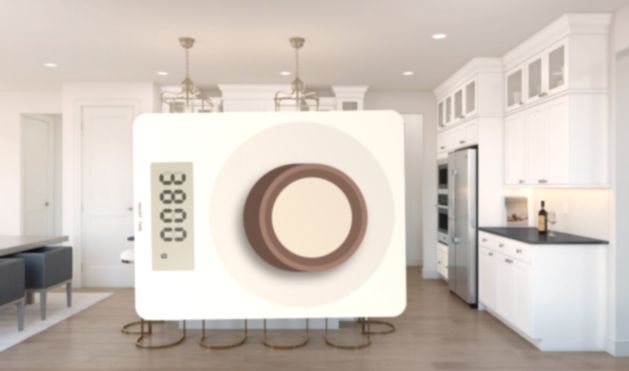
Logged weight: 3800 g
